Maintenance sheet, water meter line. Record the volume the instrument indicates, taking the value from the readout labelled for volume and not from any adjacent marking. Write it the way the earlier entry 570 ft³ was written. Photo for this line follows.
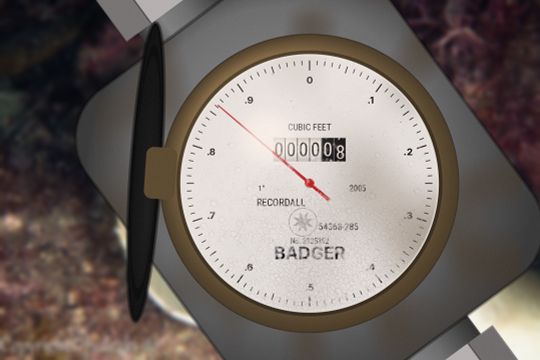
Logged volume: 7.86 ft³
